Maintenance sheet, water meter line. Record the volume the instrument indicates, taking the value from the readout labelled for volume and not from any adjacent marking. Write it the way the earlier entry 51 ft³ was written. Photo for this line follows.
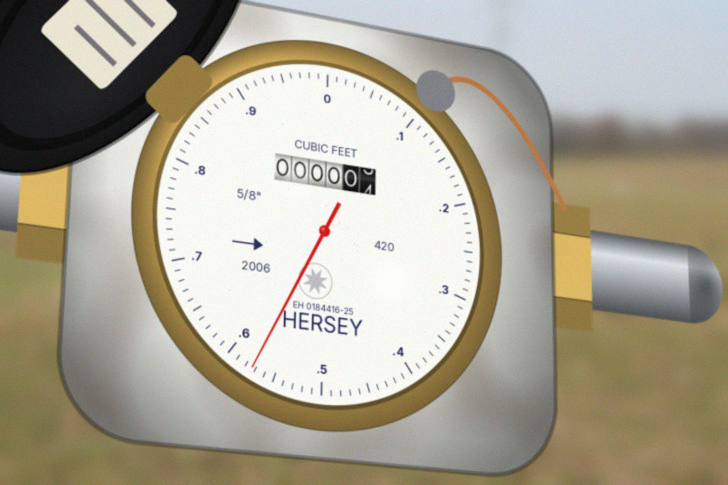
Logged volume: 3.57 ft³
